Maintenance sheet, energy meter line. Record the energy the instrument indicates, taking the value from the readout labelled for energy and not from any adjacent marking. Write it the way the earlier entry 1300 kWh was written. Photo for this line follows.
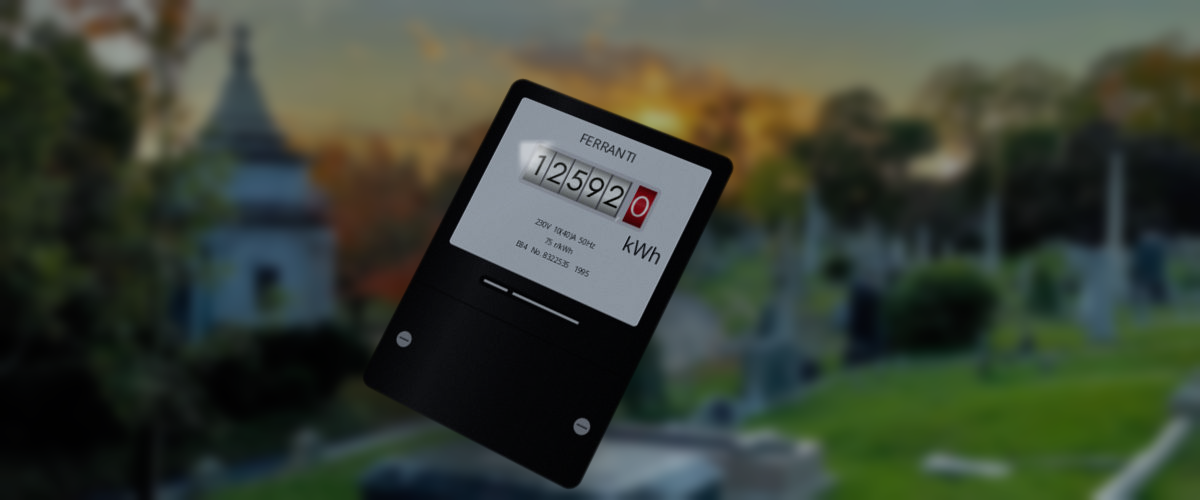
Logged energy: 12592.0 kWh
